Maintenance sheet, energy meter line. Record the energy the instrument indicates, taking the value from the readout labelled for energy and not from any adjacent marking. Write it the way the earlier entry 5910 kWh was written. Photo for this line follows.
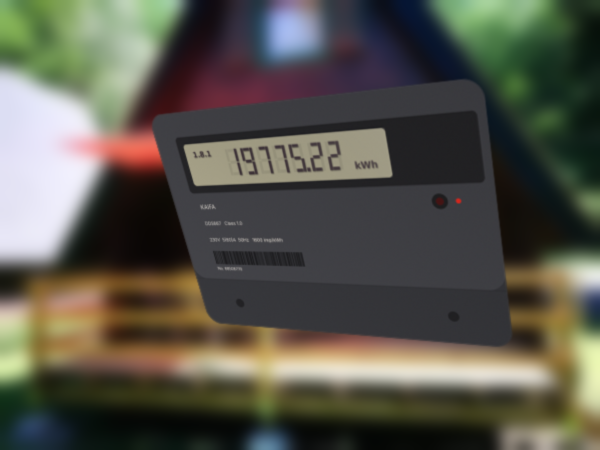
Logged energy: 19775.22 kWh
